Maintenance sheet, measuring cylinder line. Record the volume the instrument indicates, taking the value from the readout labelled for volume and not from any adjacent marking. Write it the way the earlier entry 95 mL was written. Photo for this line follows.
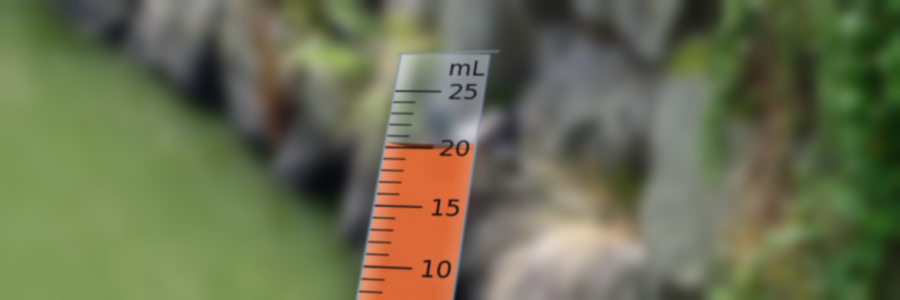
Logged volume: 20 mL
